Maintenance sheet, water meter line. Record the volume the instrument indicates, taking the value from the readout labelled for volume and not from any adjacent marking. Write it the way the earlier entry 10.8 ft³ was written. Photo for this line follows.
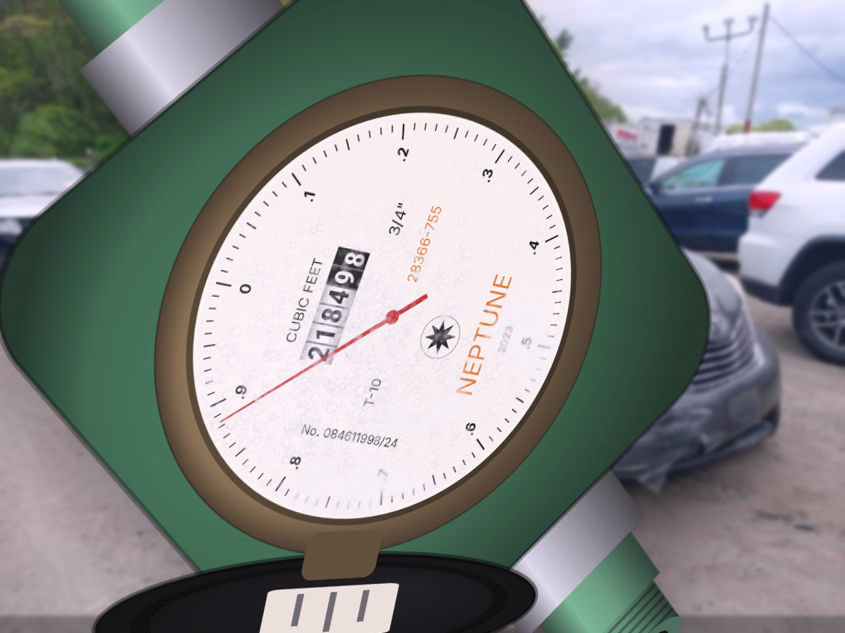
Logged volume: 218497.88 ft³
